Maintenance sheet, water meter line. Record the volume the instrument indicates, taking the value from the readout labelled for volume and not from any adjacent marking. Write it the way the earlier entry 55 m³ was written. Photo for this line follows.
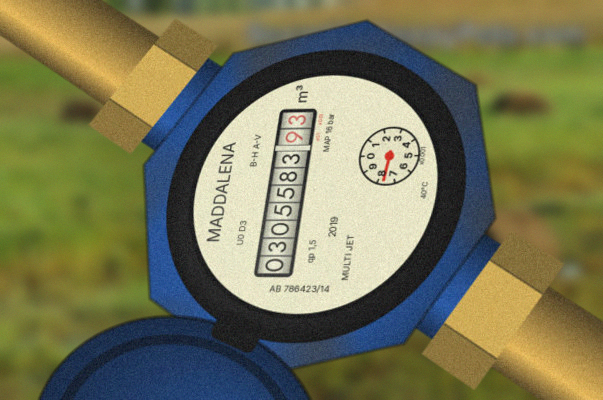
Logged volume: 305583.937 m³
